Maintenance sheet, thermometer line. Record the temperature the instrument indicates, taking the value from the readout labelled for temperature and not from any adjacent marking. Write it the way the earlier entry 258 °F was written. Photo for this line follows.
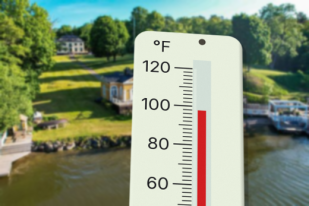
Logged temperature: 98 °F
